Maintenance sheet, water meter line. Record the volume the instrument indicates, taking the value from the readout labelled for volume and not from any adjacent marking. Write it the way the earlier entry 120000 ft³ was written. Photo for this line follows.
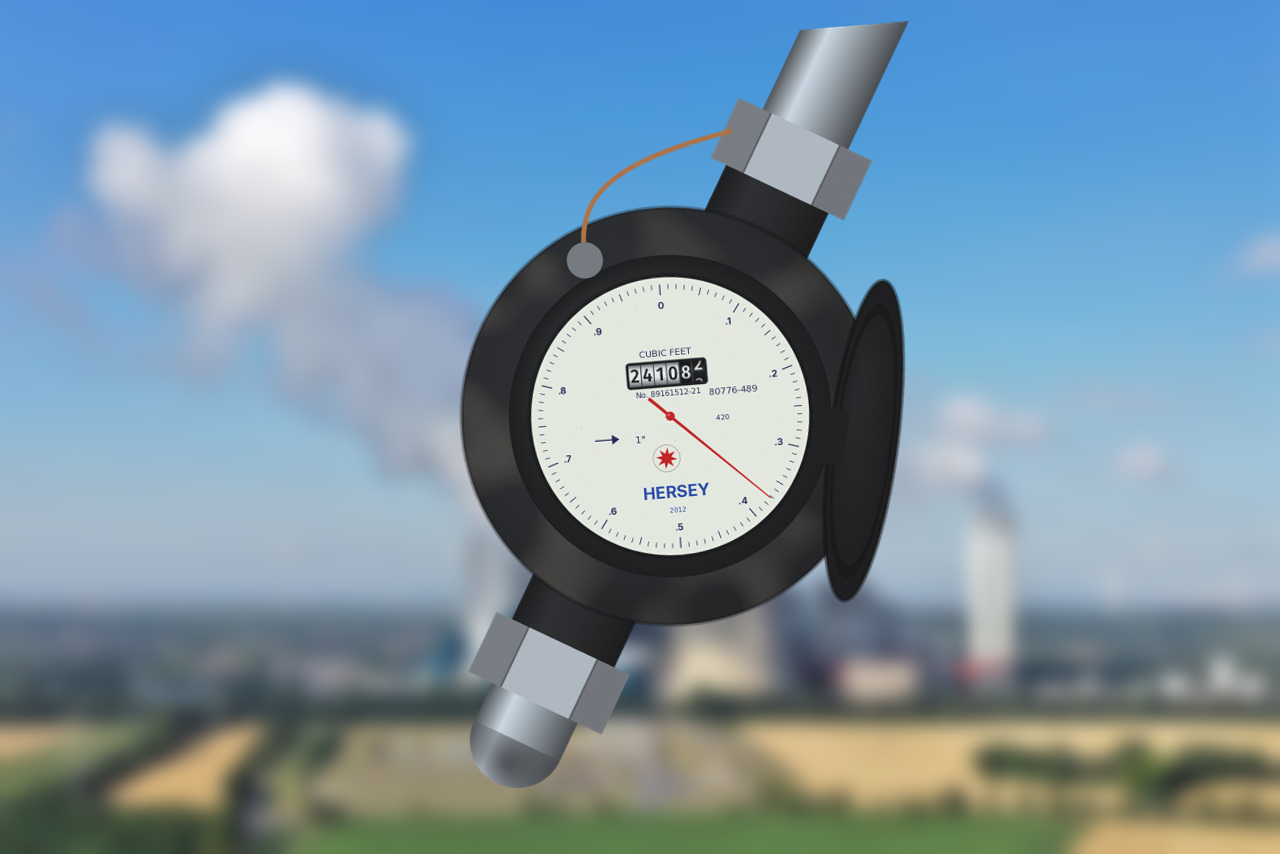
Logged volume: 241082.37 ft³
